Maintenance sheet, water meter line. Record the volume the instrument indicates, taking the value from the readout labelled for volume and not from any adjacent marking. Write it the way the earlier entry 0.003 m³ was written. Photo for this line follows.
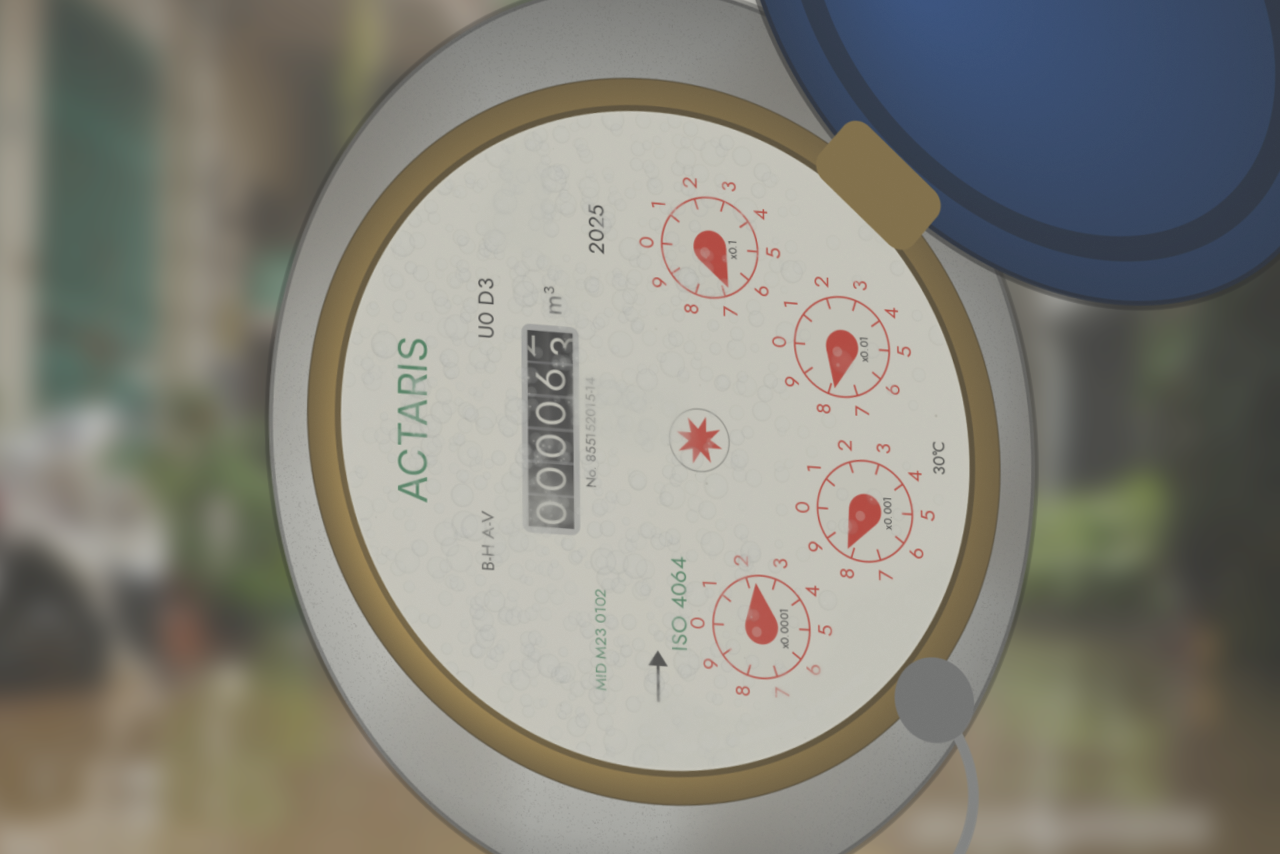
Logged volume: 62.6782 m³
